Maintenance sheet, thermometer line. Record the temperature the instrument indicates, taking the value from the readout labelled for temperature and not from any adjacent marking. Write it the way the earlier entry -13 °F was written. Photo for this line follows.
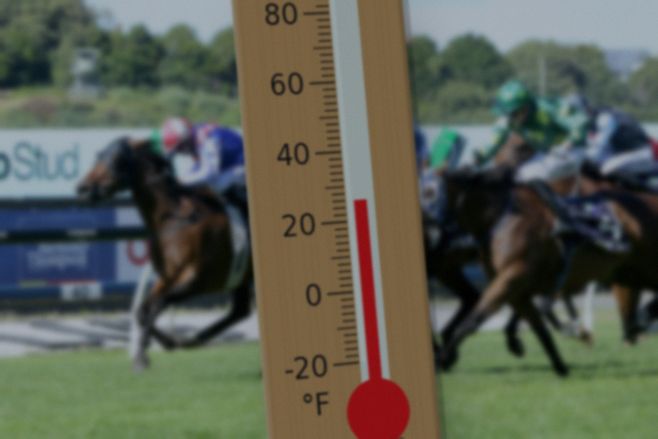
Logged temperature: 26 °F
